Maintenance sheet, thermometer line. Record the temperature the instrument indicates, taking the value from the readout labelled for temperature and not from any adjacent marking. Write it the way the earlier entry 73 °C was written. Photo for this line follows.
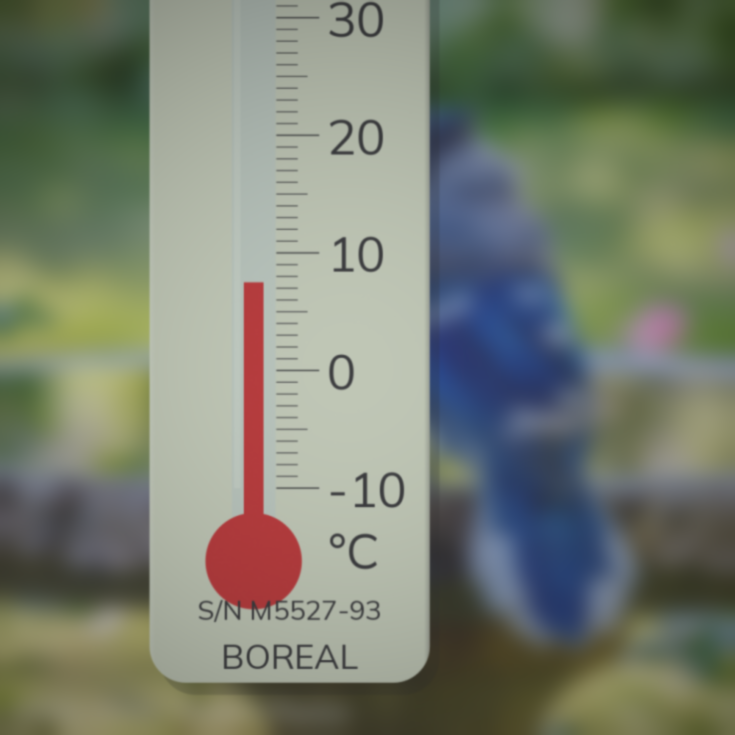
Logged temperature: 7.5 °C
